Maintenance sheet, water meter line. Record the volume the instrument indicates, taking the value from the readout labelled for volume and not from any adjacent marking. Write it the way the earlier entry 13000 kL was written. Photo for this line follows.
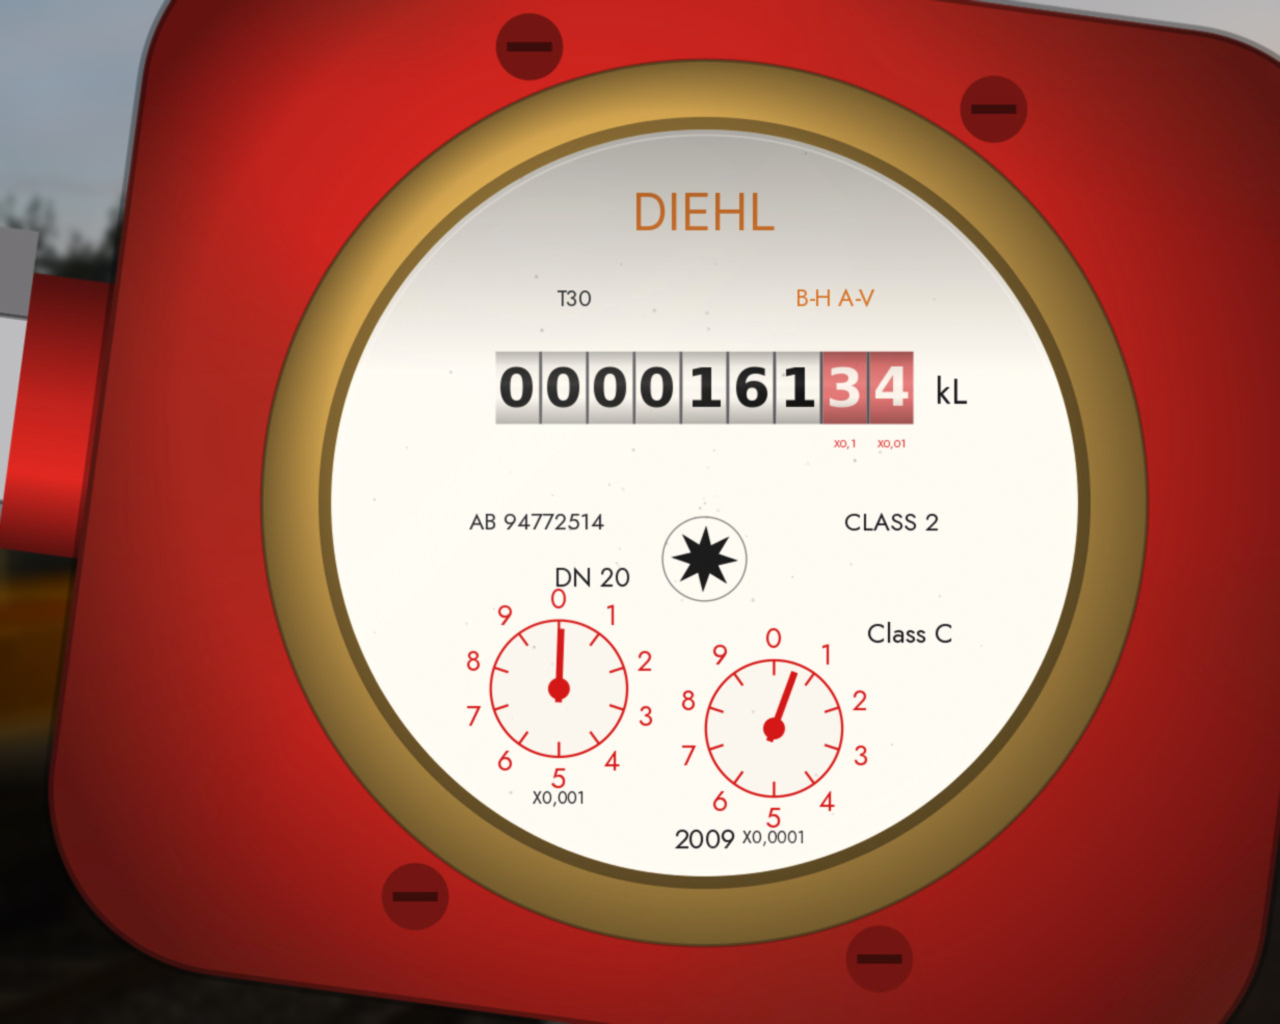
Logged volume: 161.3400 kL
